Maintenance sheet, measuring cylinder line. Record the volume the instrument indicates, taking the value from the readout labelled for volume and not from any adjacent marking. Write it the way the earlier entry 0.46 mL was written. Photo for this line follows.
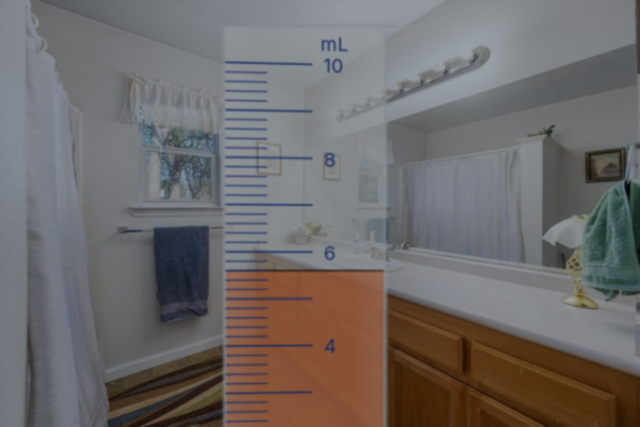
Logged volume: 5.6 mL
